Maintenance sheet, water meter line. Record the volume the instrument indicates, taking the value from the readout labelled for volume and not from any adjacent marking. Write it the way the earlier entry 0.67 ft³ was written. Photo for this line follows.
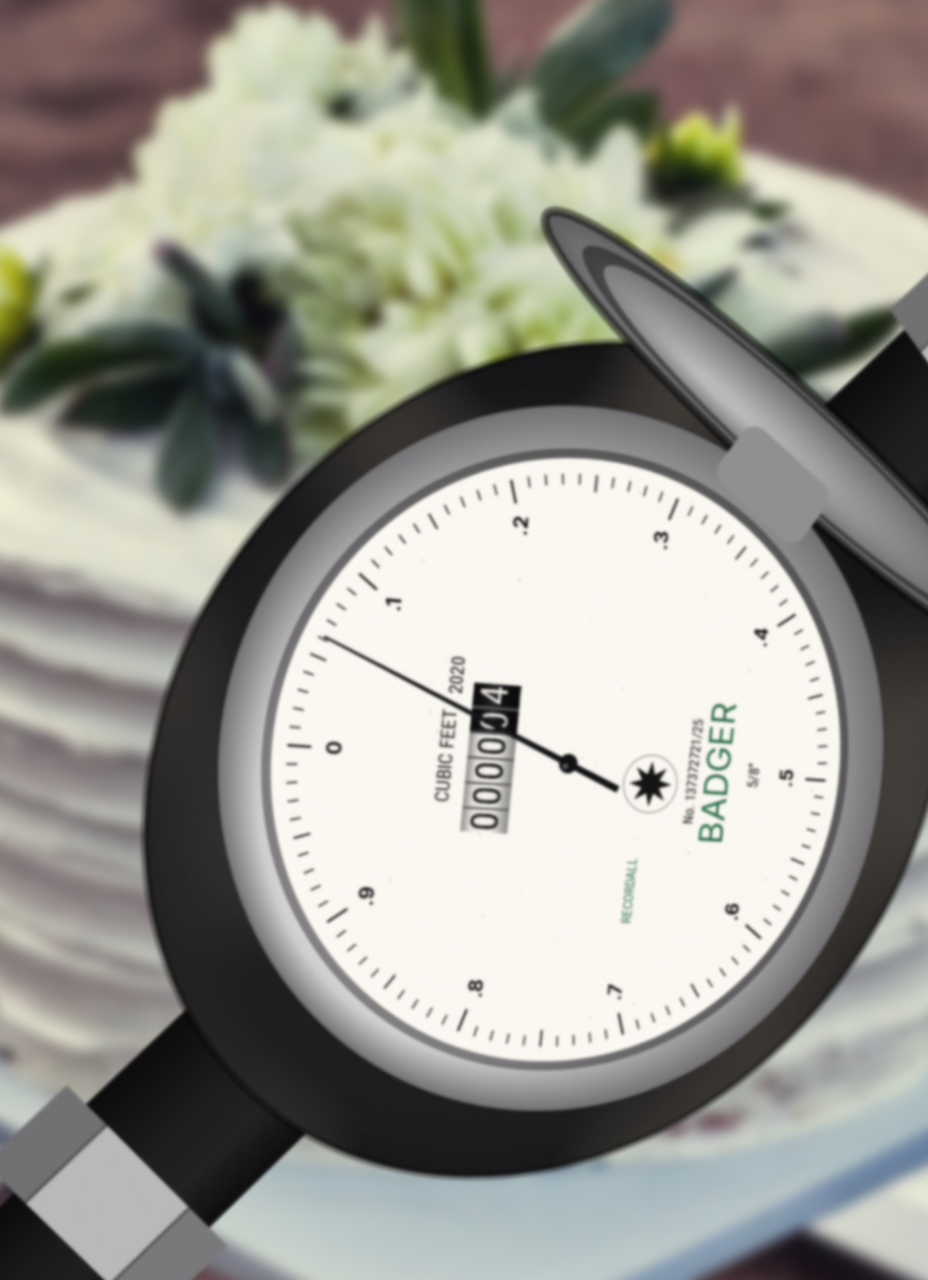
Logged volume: 4.06 ft³
